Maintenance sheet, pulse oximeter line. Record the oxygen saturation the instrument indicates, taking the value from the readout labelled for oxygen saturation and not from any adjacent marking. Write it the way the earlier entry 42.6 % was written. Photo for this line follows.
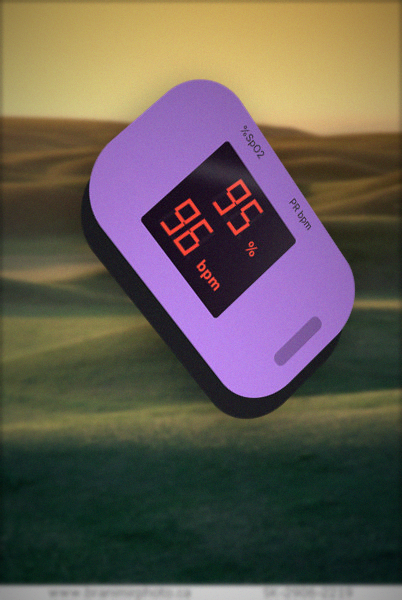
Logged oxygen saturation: 95 %
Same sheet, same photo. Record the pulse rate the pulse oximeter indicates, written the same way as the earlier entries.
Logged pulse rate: 96 bpm
